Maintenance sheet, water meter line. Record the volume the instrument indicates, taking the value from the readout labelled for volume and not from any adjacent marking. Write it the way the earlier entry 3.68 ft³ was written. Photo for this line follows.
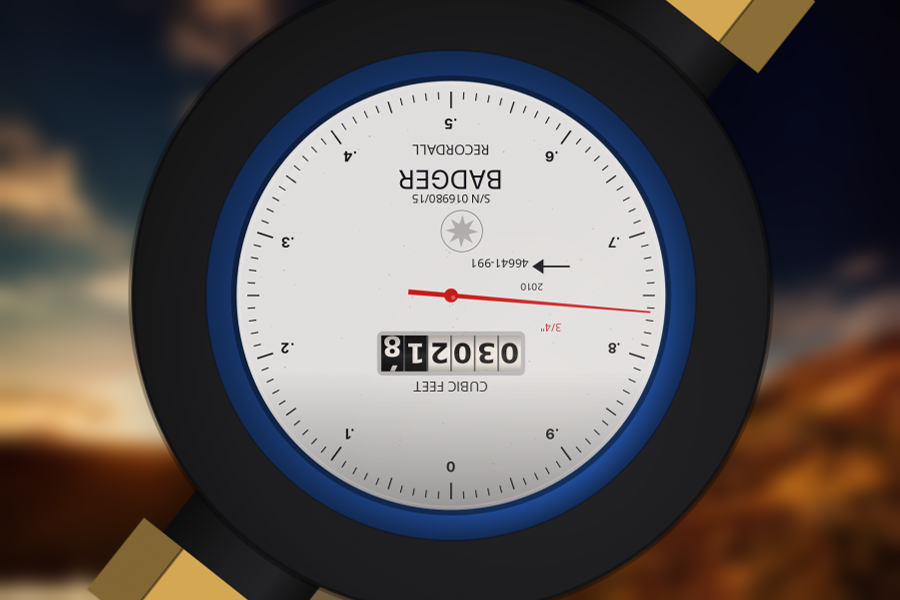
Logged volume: 30217.76 ft³
